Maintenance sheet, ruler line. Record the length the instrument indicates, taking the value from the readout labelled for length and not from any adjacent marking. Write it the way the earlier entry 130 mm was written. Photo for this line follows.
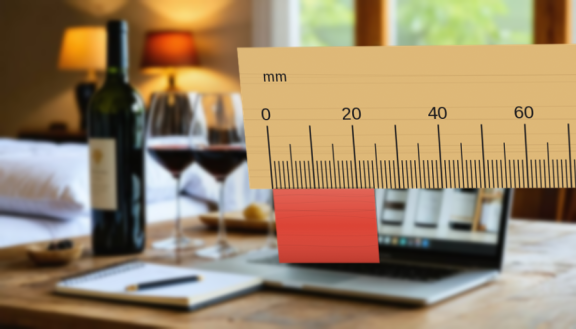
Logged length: 24 mm
